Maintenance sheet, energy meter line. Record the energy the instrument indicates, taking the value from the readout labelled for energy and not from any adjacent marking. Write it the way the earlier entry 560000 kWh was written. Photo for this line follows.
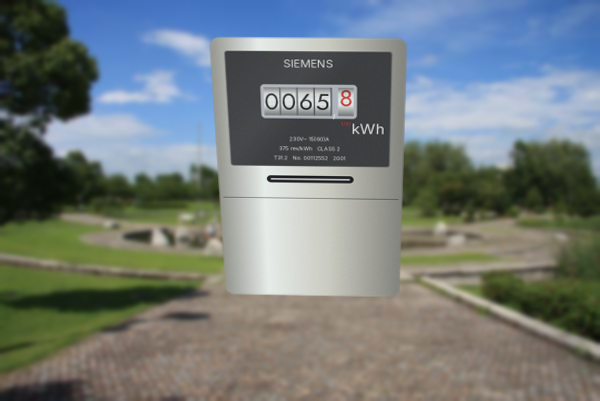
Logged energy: 65.8 kWh
